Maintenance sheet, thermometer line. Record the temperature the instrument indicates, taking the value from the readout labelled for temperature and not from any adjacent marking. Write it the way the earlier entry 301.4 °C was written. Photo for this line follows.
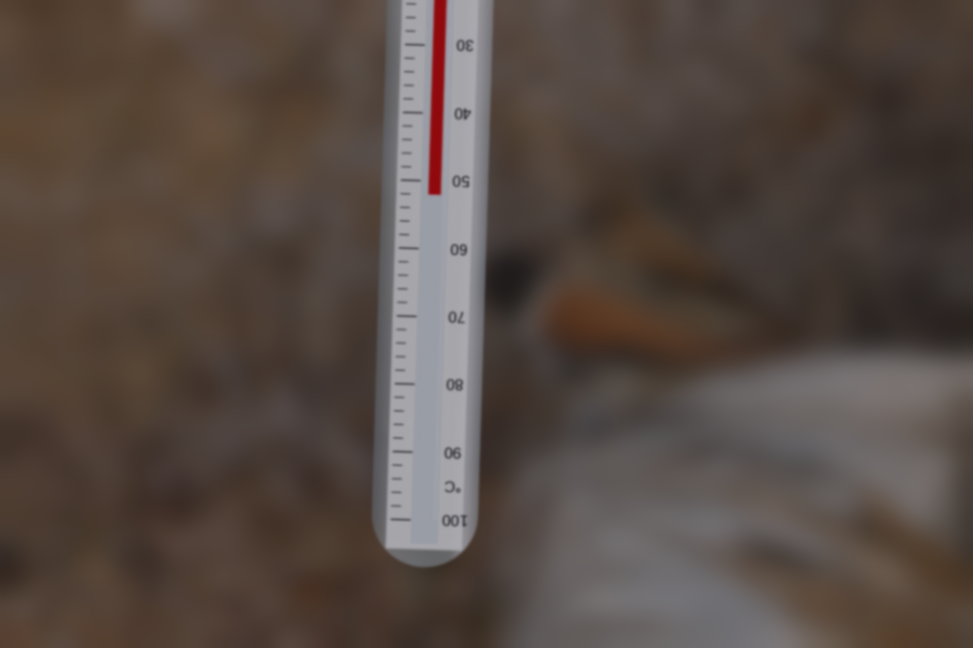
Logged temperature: 52 °C
